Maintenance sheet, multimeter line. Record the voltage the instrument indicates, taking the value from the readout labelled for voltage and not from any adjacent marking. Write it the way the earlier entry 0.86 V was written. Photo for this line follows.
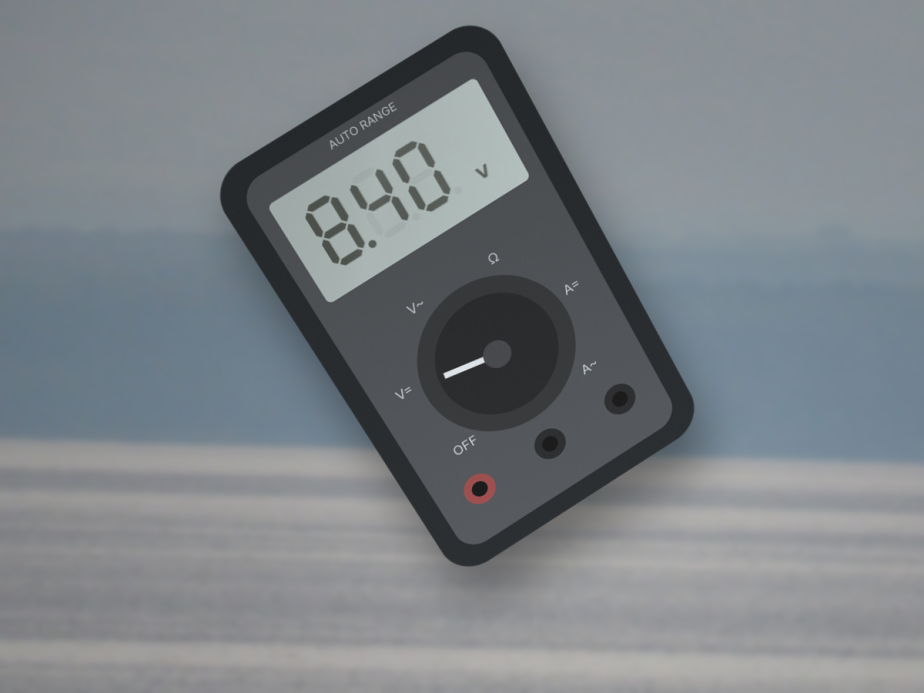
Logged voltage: 8.40 V
